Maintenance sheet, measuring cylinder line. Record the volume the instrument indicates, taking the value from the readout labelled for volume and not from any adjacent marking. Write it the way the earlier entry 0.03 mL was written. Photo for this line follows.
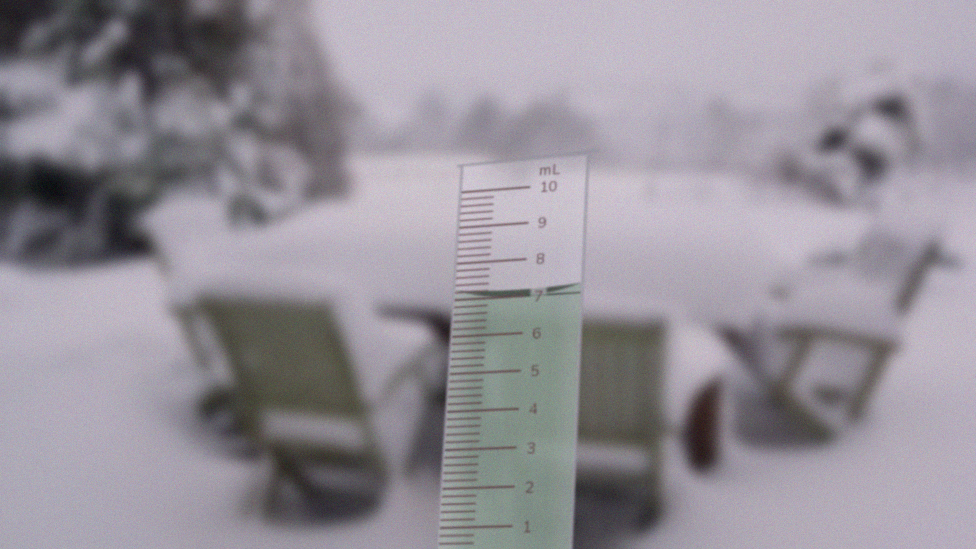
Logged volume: 7 mL
